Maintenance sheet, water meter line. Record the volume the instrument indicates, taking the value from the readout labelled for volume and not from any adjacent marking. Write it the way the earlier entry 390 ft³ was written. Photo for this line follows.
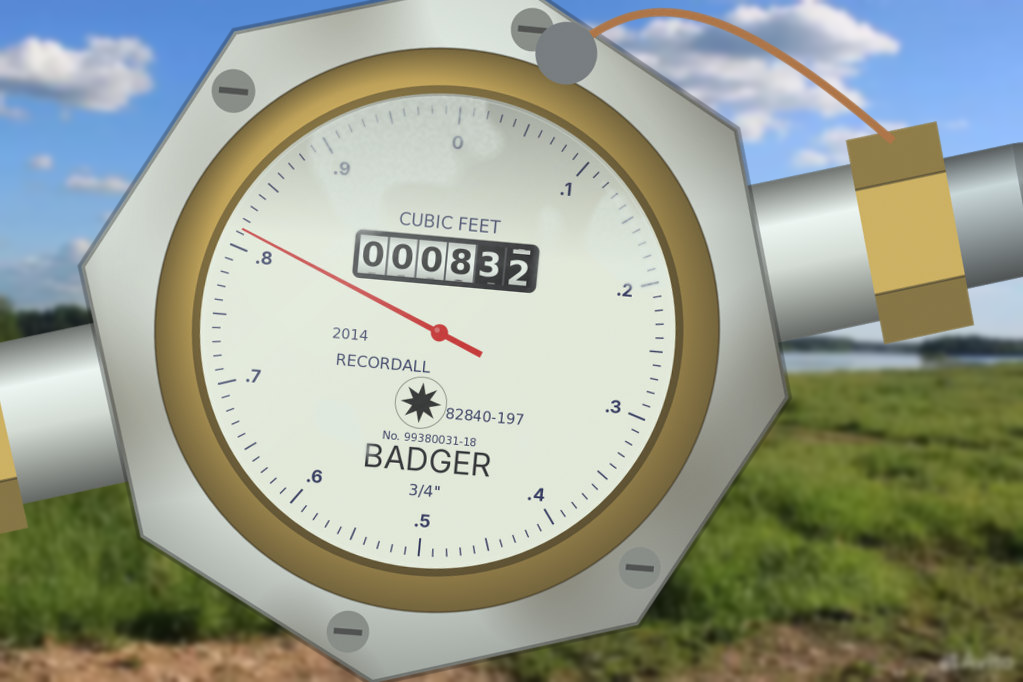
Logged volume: 831.81 ft³
